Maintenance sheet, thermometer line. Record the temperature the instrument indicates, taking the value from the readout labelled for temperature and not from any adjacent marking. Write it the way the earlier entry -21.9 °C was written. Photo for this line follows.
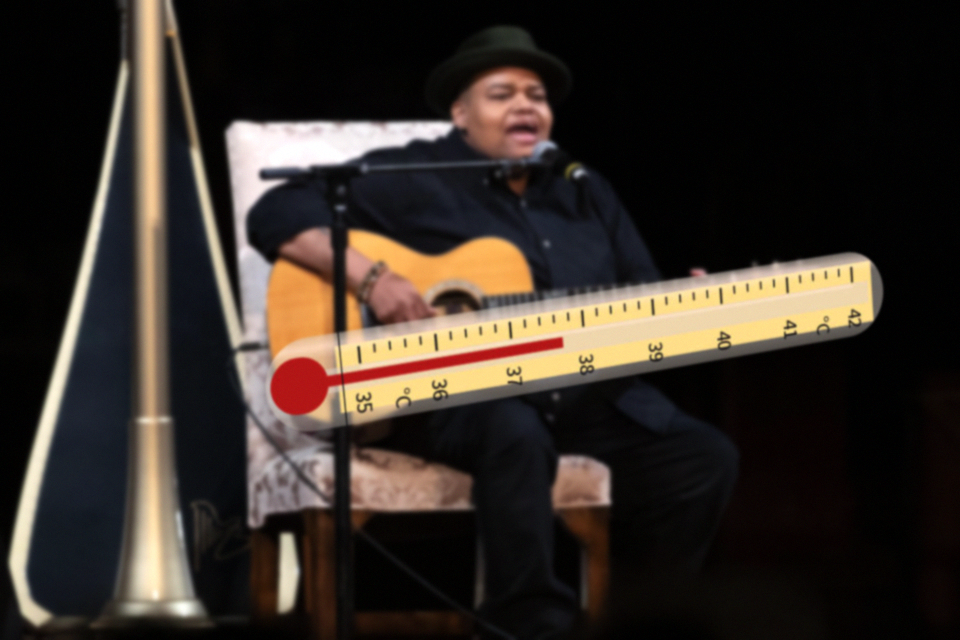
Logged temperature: 37.7 °C
